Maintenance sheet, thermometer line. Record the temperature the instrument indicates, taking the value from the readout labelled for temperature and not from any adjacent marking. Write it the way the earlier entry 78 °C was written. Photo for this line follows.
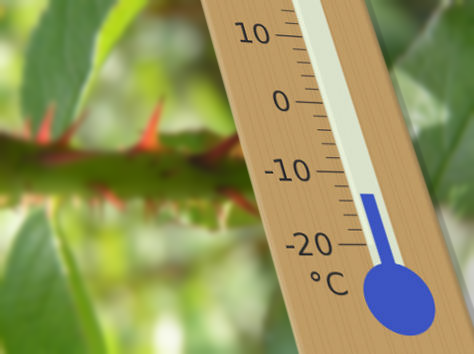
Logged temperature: -13 °C
